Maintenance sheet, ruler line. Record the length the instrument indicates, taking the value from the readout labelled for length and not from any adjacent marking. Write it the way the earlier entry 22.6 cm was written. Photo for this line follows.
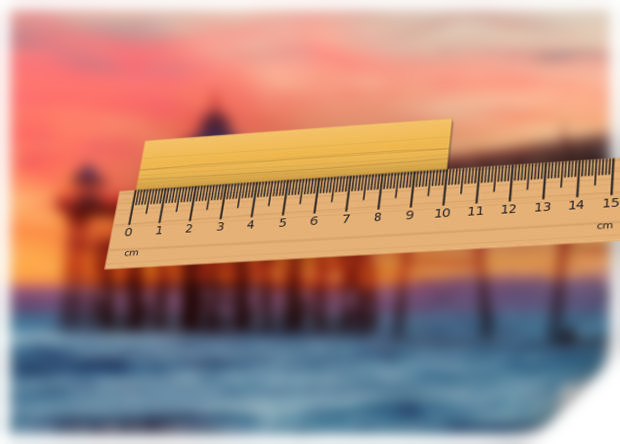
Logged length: 10 cm
